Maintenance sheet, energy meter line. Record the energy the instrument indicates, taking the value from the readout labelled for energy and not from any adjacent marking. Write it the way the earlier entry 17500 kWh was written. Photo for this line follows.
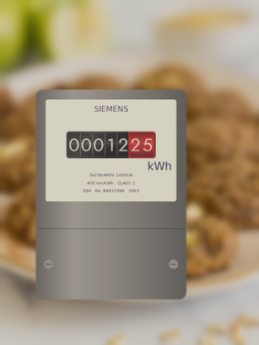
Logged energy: 12.25 kWh
